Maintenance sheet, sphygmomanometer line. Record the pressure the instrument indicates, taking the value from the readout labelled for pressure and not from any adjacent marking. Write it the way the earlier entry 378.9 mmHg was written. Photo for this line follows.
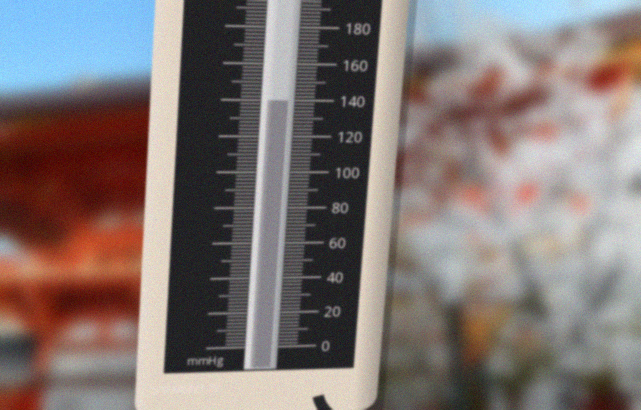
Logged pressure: 140 mmHg
